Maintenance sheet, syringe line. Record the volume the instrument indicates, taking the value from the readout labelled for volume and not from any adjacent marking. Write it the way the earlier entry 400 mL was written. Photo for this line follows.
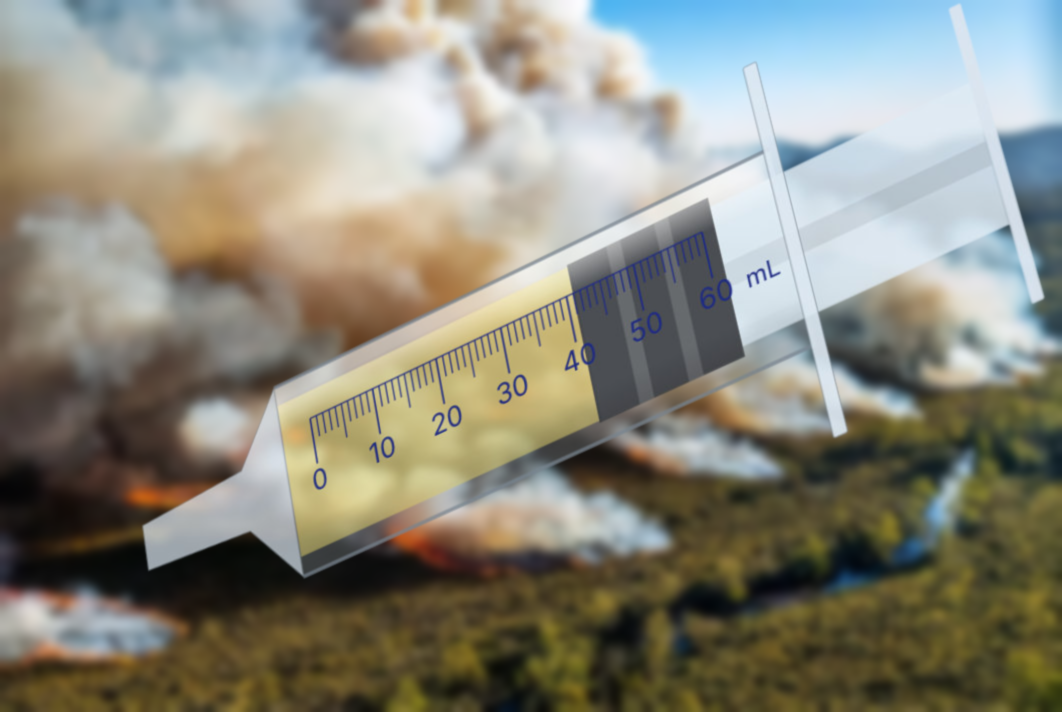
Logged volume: 41 mL
